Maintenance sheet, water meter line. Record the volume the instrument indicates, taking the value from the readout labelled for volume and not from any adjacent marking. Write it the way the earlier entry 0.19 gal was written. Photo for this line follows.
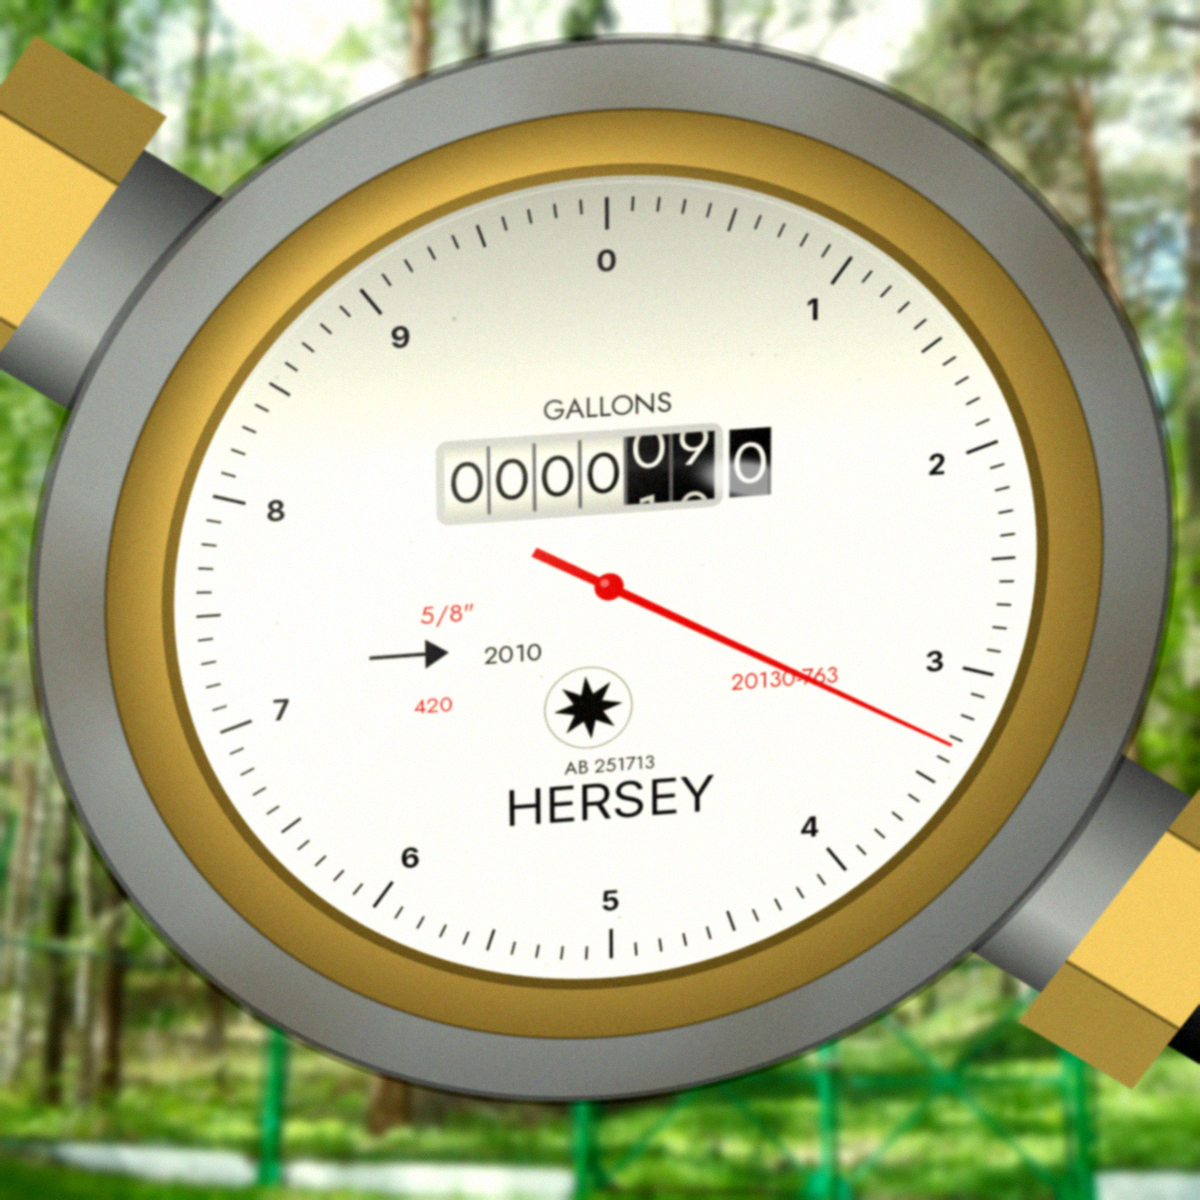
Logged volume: 93.3 gal
